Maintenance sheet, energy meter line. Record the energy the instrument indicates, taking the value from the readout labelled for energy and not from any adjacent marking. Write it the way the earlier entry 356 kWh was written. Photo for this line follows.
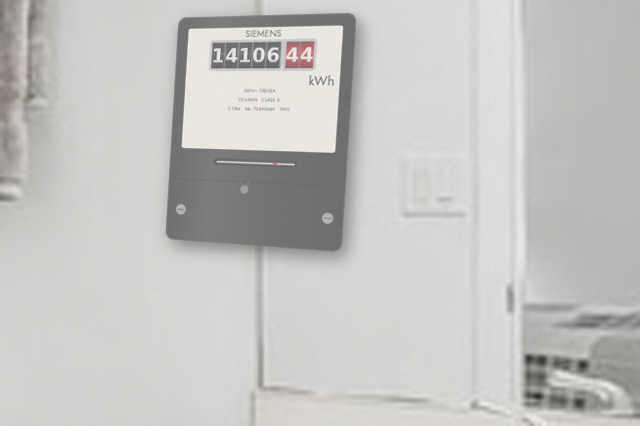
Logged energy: 14106.44 kWh
